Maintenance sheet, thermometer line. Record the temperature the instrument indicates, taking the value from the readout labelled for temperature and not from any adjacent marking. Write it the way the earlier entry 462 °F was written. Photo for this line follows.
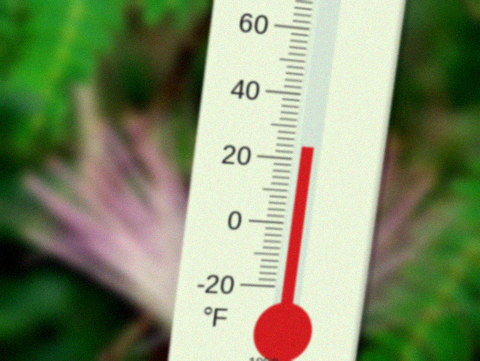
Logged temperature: 24 °F
